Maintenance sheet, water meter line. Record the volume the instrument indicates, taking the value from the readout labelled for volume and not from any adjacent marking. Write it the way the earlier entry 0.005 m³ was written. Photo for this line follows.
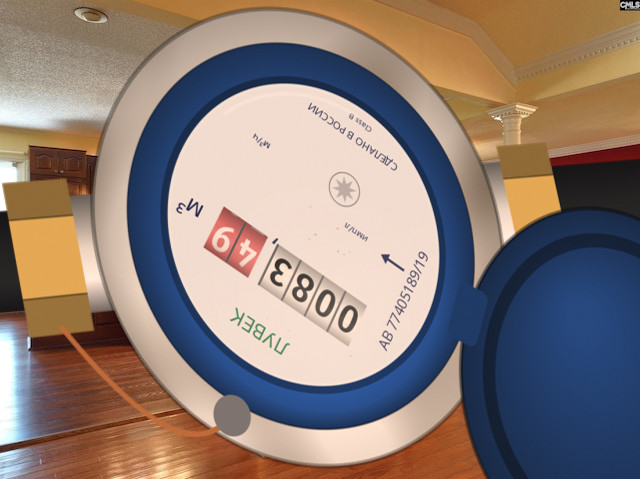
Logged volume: 83.49 m³
